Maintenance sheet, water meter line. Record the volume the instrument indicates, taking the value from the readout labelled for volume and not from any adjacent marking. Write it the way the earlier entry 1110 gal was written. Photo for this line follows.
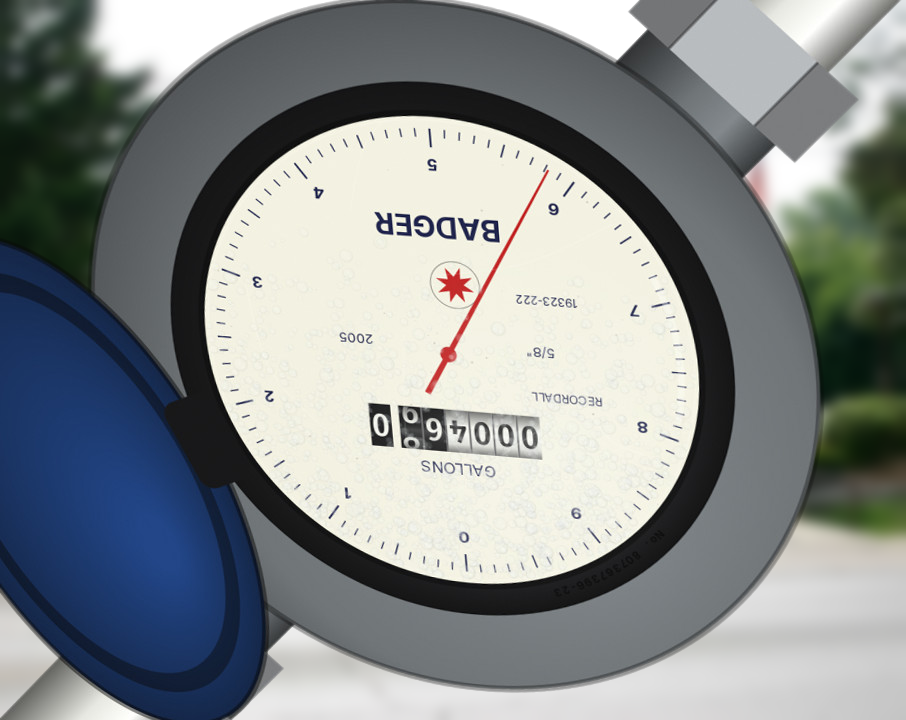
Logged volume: 4685.8 gal
